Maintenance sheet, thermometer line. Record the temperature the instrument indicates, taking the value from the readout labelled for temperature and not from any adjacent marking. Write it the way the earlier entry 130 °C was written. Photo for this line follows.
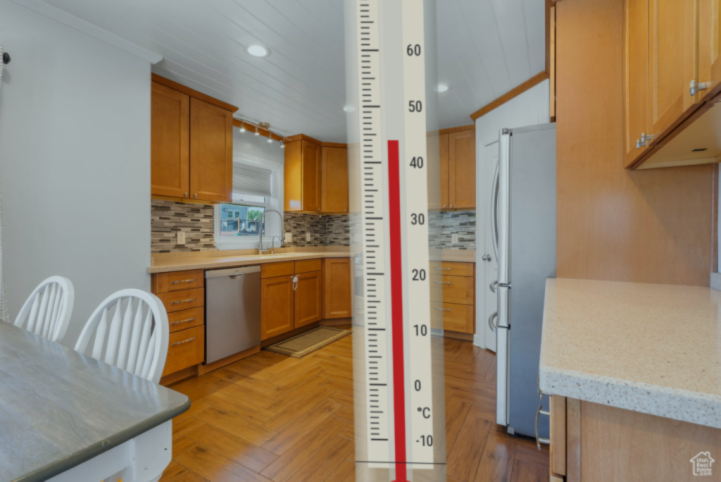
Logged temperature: 44 °C
